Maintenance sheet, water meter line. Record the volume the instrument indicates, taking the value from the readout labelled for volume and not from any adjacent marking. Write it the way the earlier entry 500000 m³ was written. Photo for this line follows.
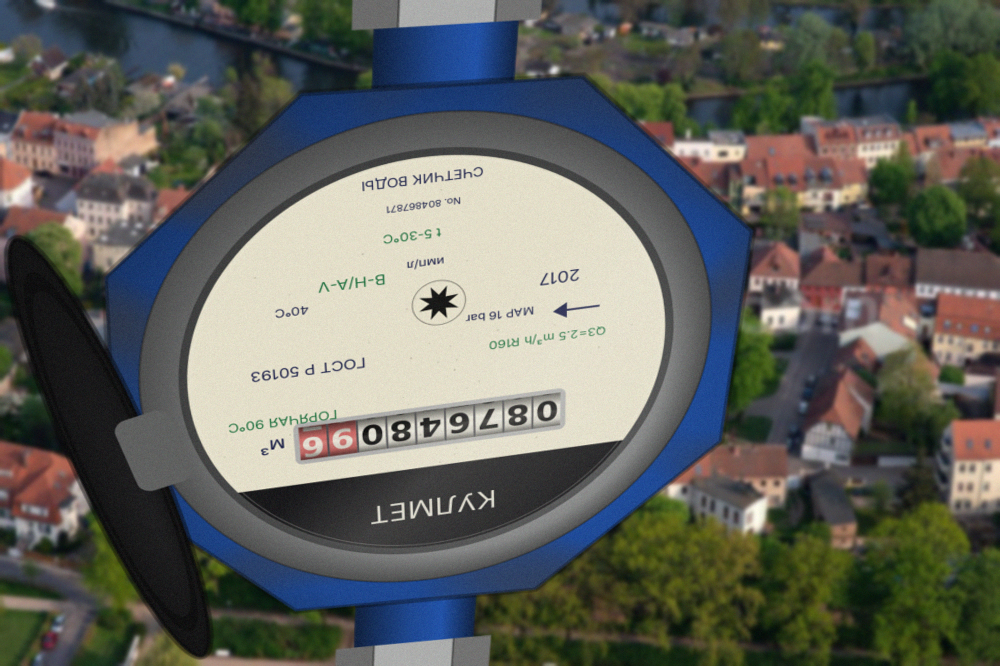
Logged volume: 876480.96 m³
